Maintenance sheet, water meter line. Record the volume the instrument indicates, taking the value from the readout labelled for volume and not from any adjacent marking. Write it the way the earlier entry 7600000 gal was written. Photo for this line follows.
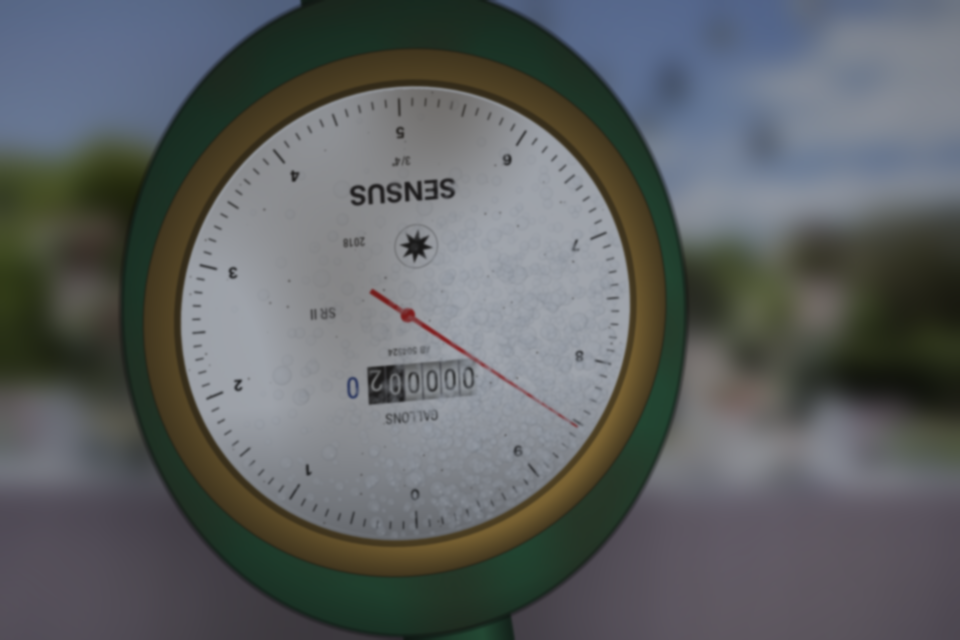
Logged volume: 18.5 gal
